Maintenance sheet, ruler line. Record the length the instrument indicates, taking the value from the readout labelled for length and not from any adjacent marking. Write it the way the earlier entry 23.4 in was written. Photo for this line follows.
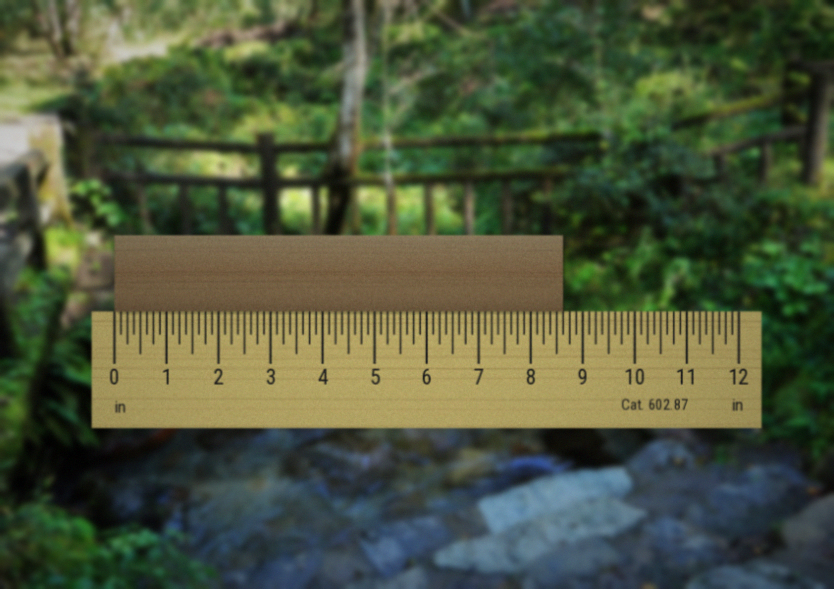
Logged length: 8.625 in
